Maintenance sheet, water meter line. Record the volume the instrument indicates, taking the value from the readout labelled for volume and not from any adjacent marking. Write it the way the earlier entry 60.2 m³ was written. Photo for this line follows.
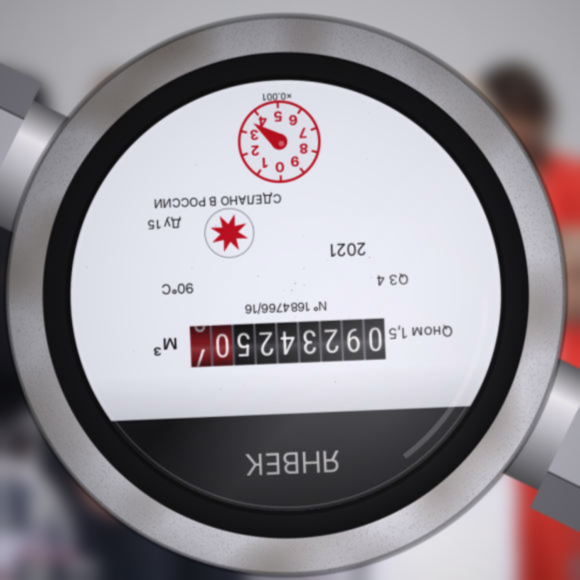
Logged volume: 923425.073 m³
